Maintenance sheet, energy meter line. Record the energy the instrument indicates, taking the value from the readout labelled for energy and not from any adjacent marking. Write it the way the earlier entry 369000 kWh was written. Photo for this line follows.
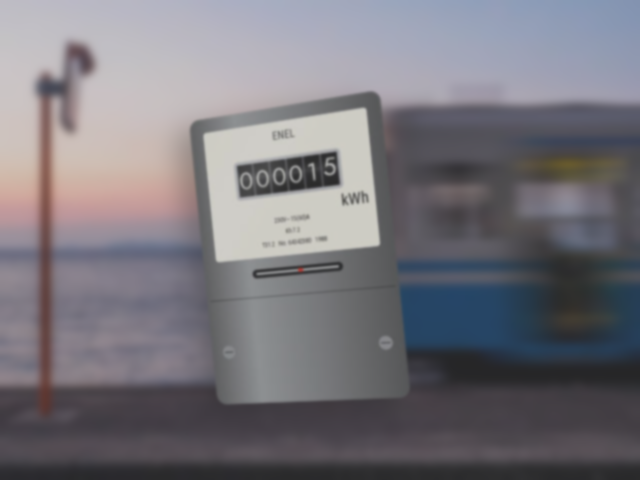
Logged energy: 15 kWh
